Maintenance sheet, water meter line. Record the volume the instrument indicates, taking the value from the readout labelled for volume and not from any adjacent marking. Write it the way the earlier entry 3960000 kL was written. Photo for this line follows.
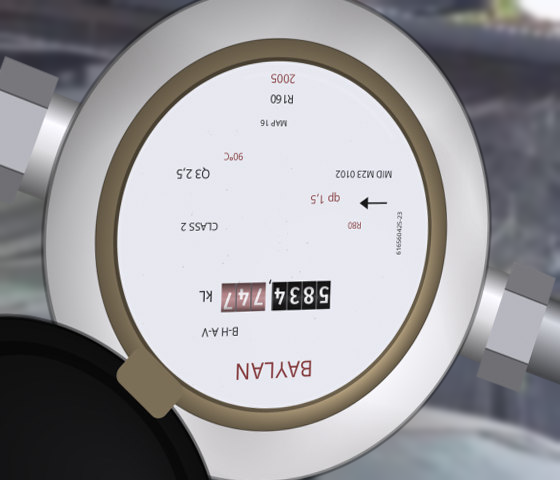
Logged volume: 5834.747 kL
